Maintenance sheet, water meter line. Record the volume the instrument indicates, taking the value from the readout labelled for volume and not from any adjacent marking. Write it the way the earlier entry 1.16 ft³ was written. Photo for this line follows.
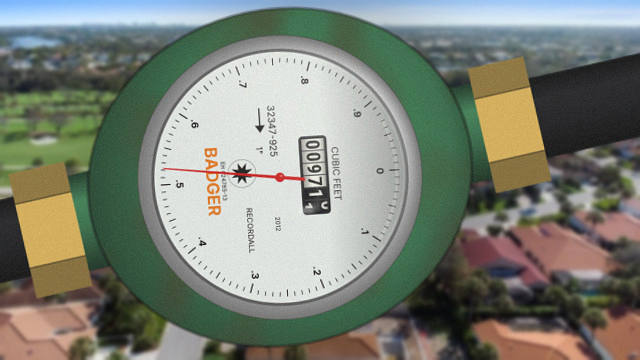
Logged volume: 9710.52 ft³
